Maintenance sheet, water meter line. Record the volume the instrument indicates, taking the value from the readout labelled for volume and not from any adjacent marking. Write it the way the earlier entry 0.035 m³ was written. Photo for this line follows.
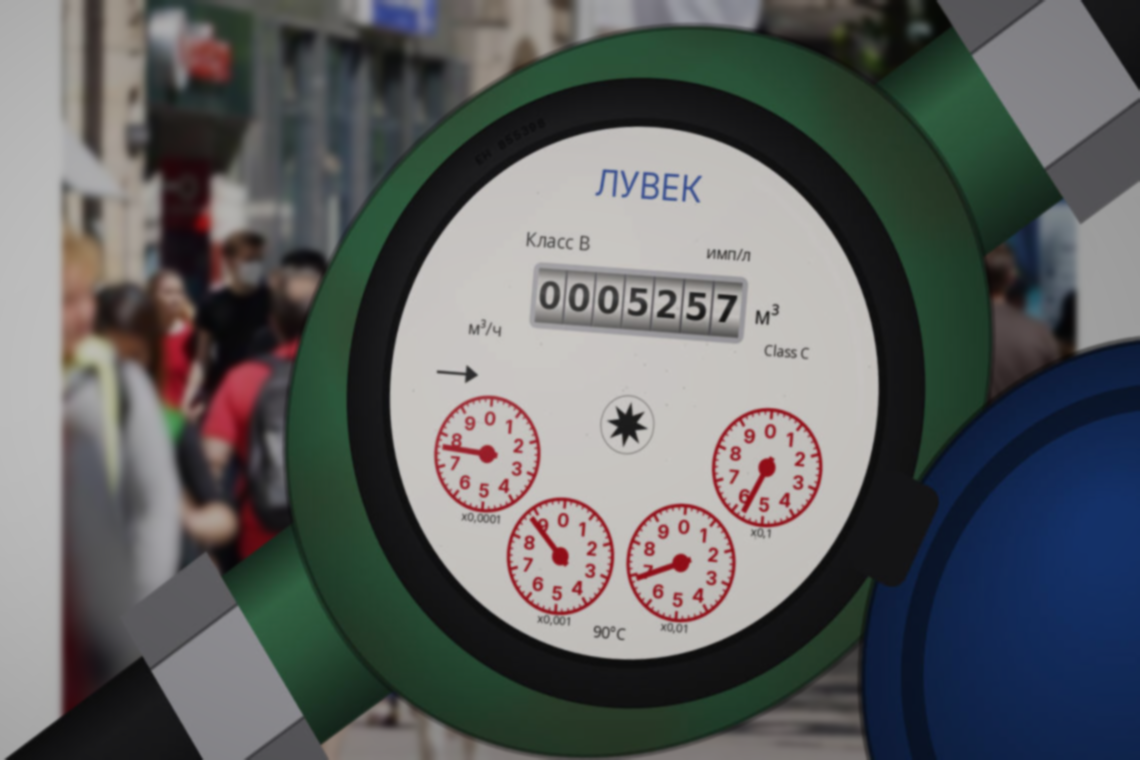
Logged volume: 5257.5687 m³
